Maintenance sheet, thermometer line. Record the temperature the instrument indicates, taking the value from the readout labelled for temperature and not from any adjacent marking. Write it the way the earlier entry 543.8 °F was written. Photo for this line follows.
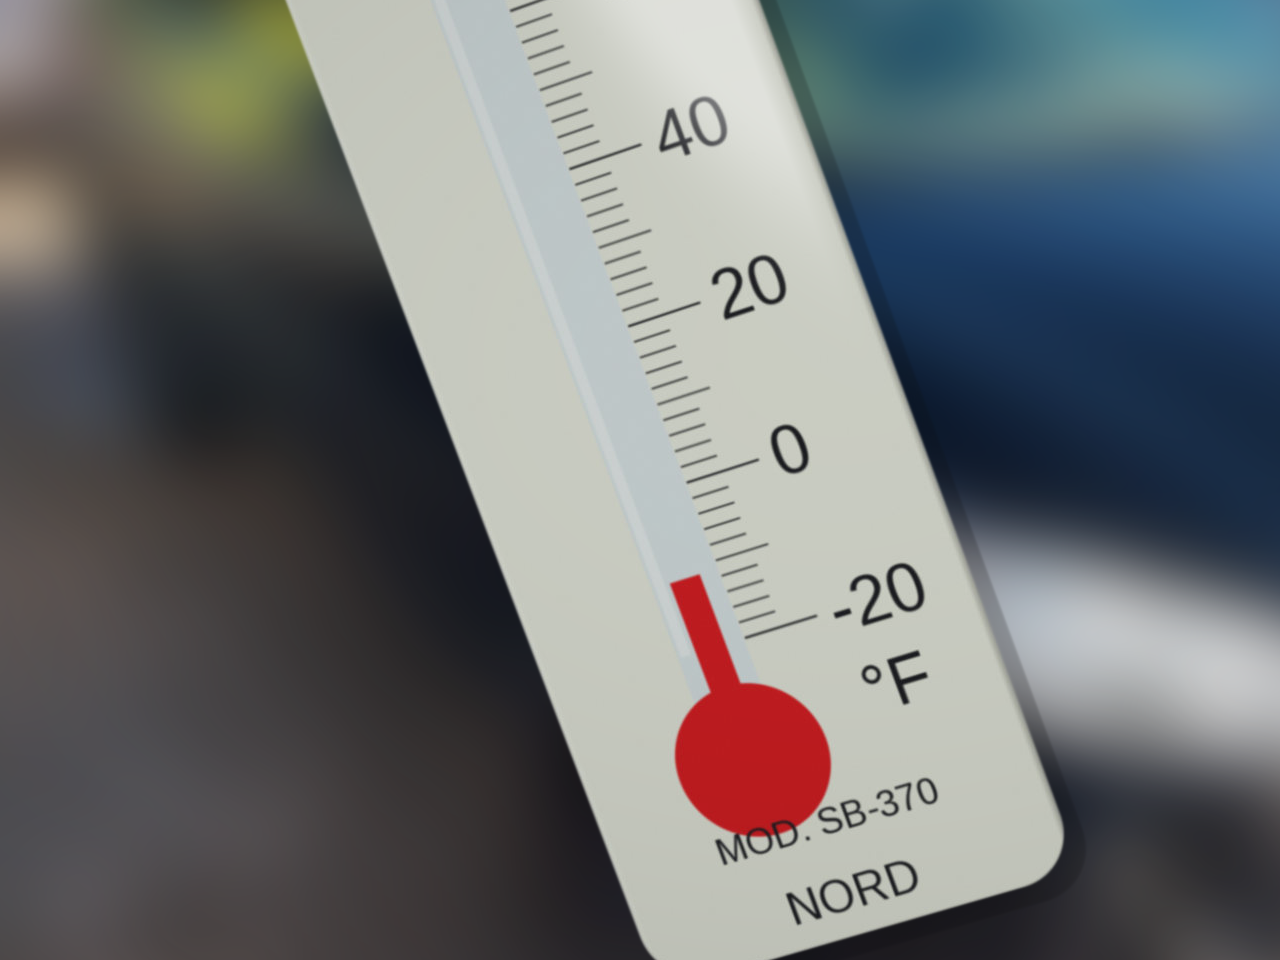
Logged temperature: -11 °F
